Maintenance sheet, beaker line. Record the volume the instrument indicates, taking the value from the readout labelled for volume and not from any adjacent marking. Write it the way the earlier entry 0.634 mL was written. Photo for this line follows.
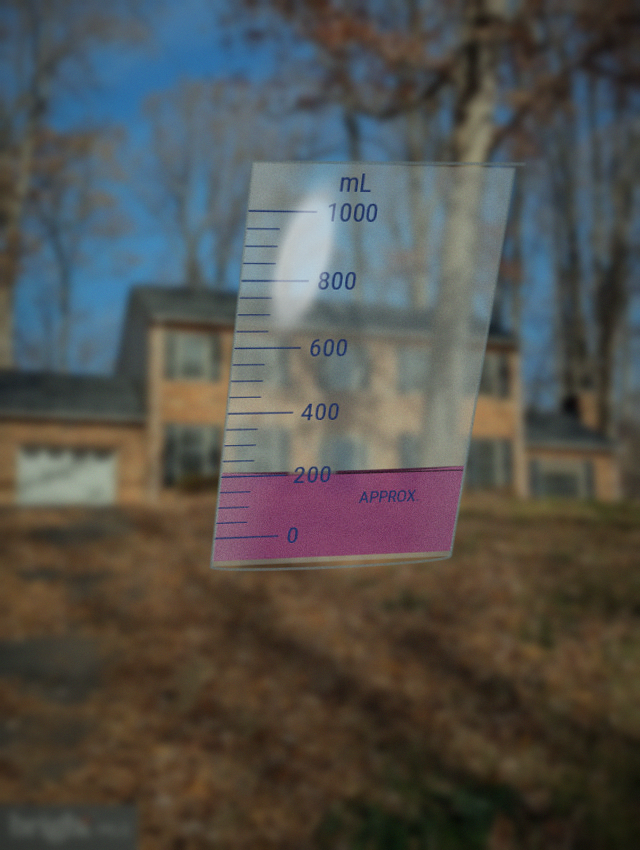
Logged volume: 200 mL
